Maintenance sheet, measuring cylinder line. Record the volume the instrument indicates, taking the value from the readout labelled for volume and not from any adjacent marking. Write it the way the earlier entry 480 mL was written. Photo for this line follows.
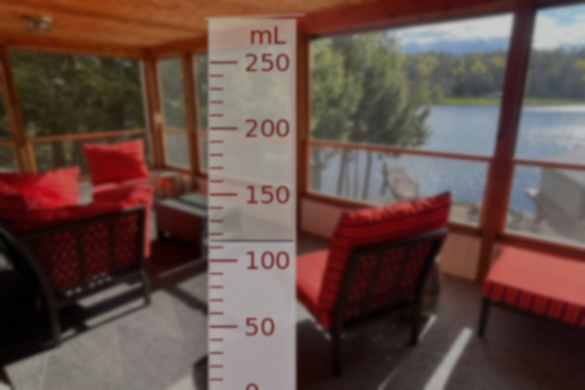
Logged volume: 115 mL
